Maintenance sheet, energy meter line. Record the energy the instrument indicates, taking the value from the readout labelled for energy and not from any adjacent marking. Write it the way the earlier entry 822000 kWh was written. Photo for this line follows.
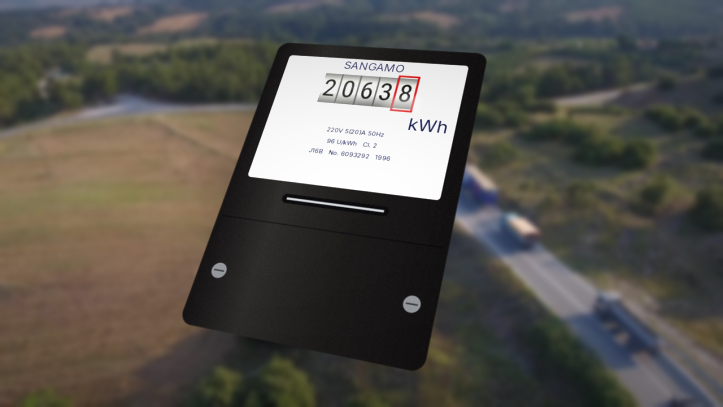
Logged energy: 2063.8 kWh
